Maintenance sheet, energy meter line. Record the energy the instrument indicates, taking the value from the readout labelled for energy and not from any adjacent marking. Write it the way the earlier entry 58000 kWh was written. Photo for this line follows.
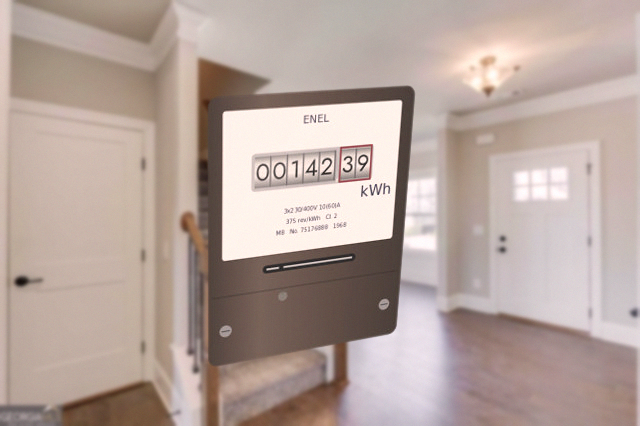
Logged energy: 142.39 kWh
